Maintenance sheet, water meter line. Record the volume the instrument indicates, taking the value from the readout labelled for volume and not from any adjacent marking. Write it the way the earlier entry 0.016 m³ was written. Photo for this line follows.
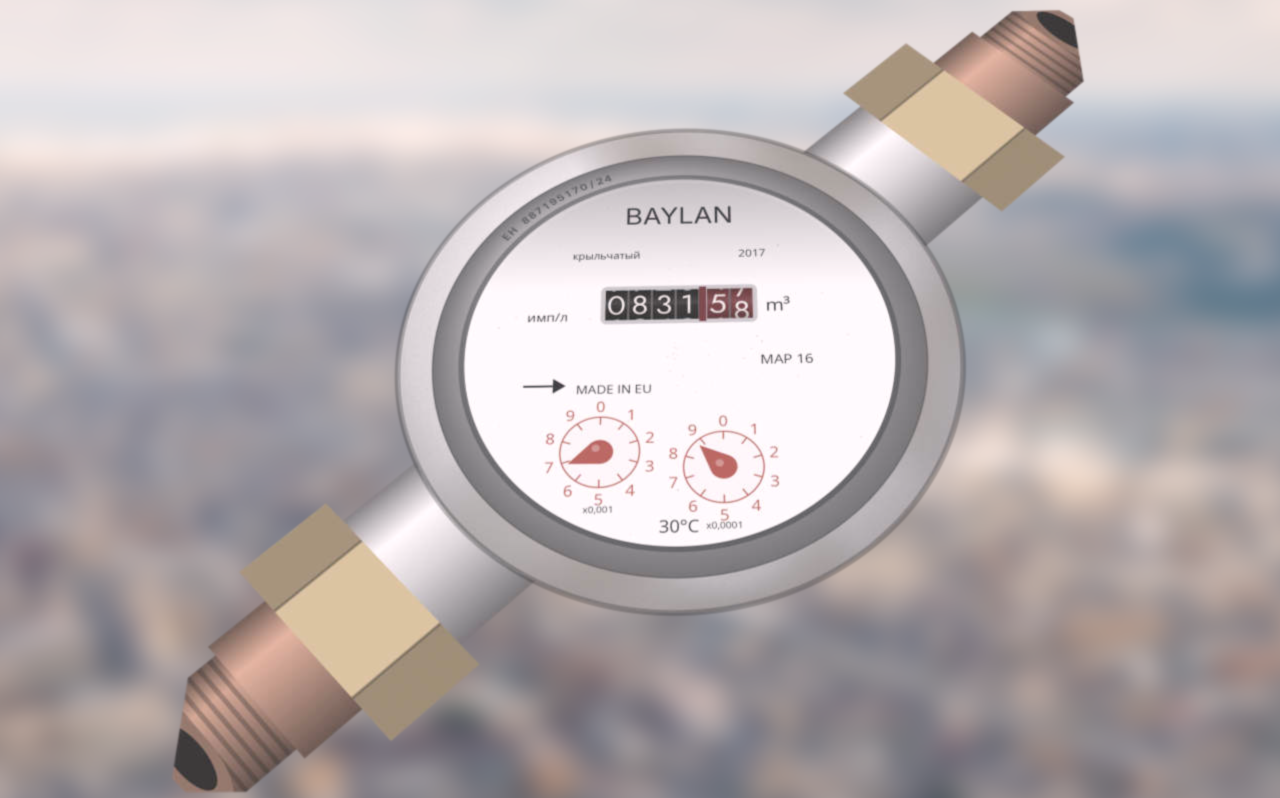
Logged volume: 831.5768 m³
